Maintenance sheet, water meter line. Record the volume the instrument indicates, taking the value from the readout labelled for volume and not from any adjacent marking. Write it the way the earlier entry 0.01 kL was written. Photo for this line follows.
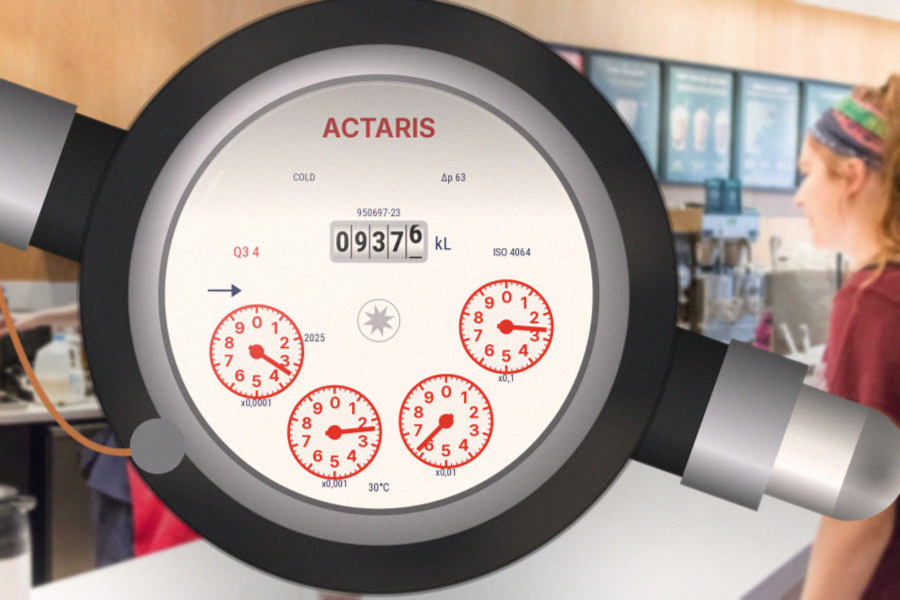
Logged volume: 9376.2623 kL
